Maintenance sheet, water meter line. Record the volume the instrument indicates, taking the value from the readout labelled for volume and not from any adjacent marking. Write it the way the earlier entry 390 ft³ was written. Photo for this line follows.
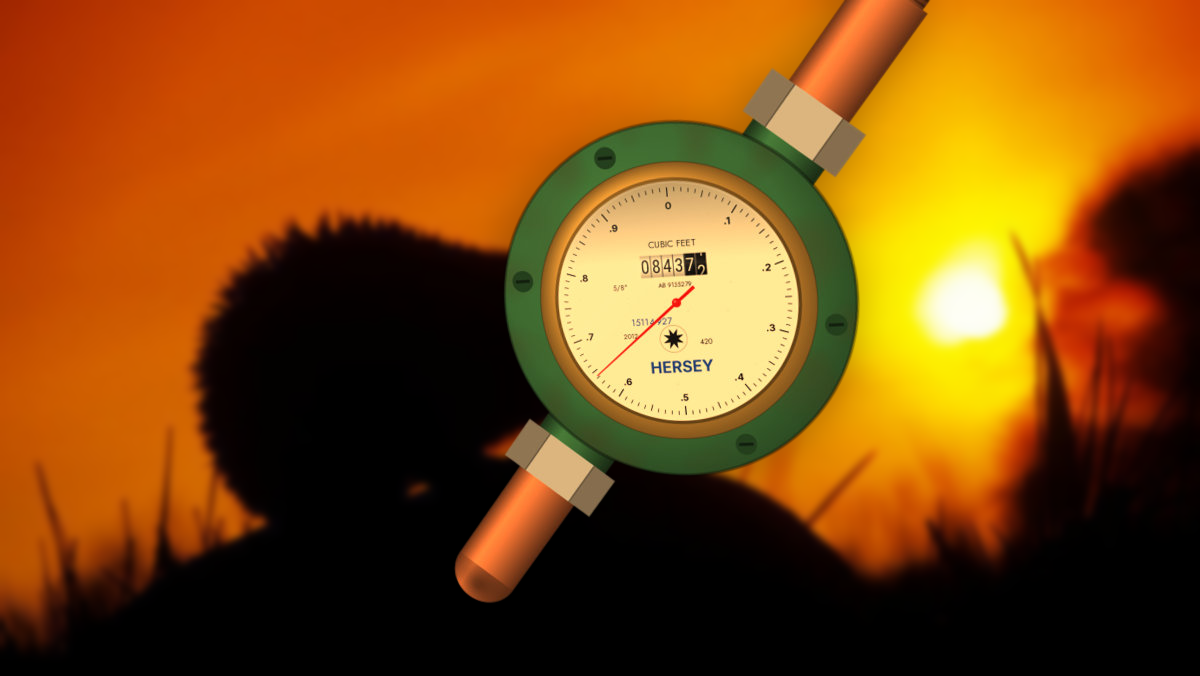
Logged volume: 84371.64 ft³
